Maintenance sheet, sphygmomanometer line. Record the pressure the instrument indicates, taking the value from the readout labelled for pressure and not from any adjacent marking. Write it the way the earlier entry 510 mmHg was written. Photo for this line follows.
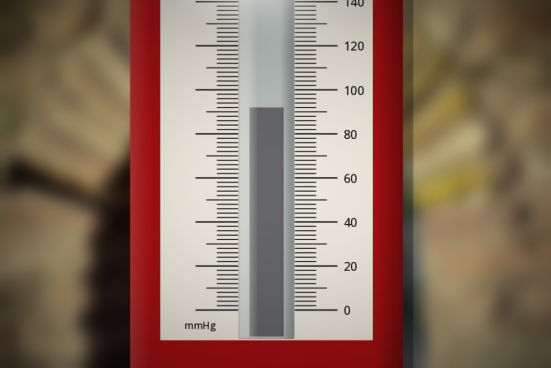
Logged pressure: 92 mmHg
